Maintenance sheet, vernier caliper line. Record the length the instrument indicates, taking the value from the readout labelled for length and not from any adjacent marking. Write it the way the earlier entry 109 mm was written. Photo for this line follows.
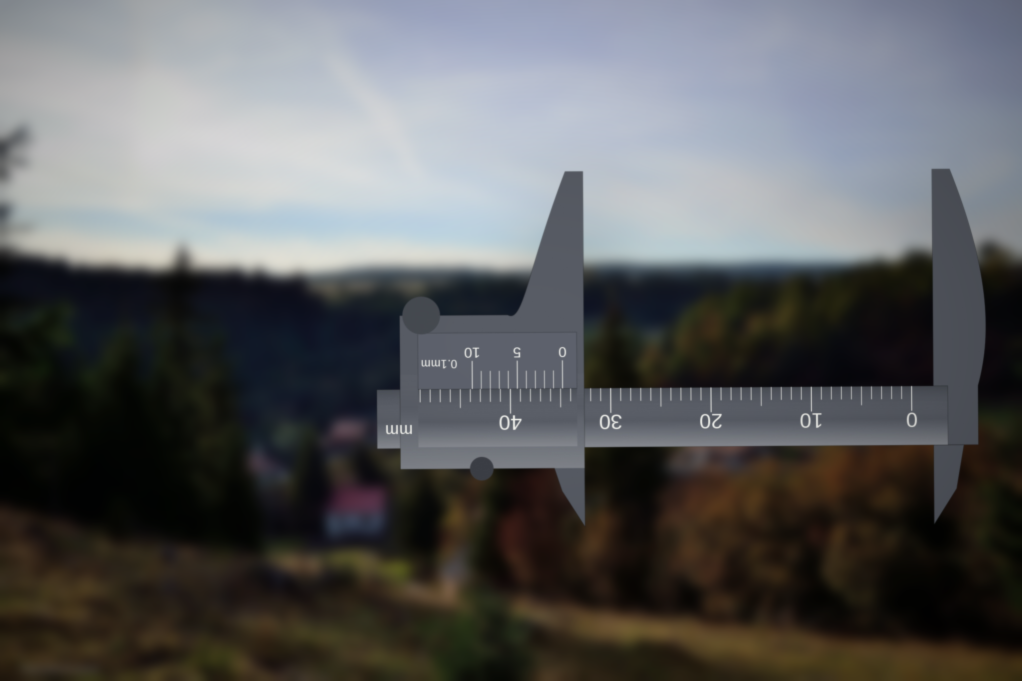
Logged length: 34.8 mm
